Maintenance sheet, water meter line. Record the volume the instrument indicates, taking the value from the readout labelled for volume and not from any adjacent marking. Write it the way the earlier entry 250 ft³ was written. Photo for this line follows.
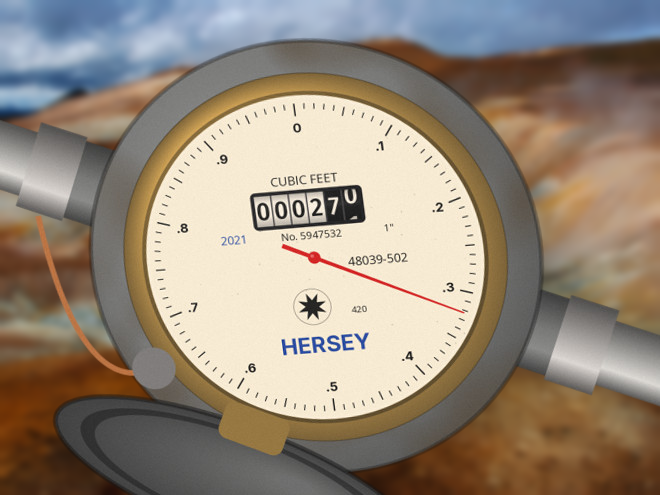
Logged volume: 270.32 ft³
